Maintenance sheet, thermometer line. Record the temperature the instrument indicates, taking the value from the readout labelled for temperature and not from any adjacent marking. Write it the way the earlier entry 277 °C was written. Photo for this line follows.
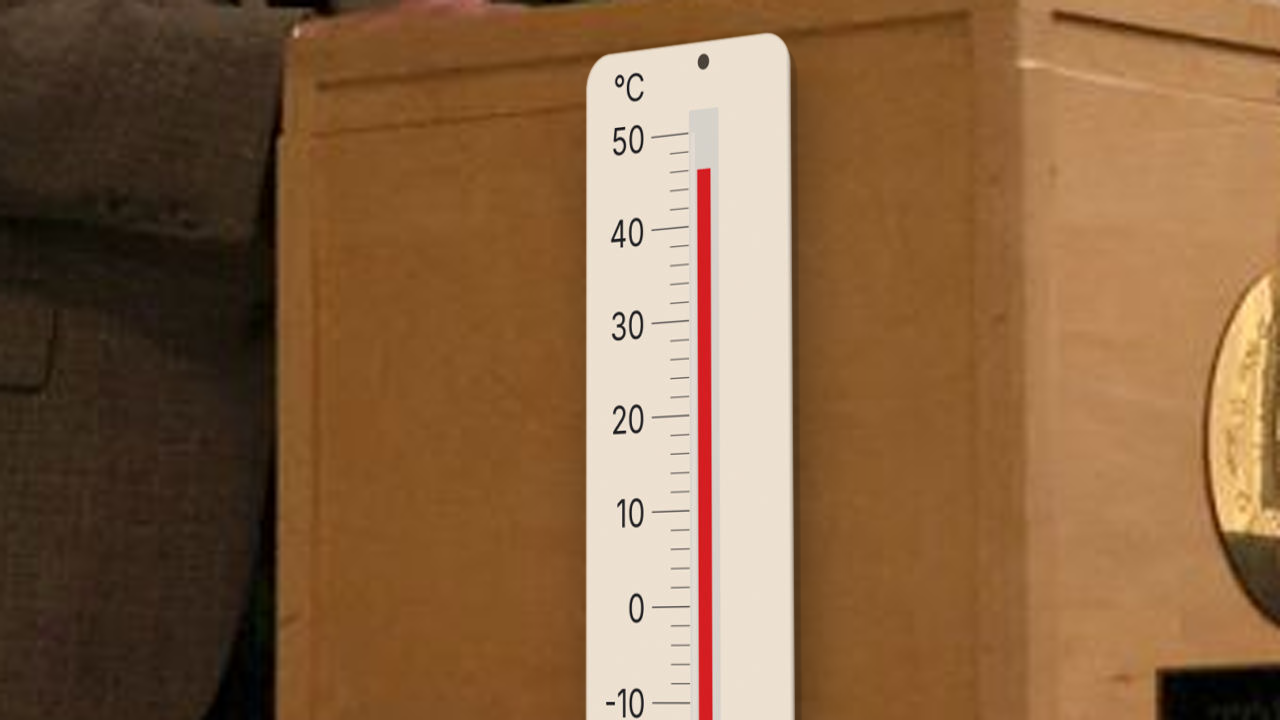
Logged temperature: 46 °C
